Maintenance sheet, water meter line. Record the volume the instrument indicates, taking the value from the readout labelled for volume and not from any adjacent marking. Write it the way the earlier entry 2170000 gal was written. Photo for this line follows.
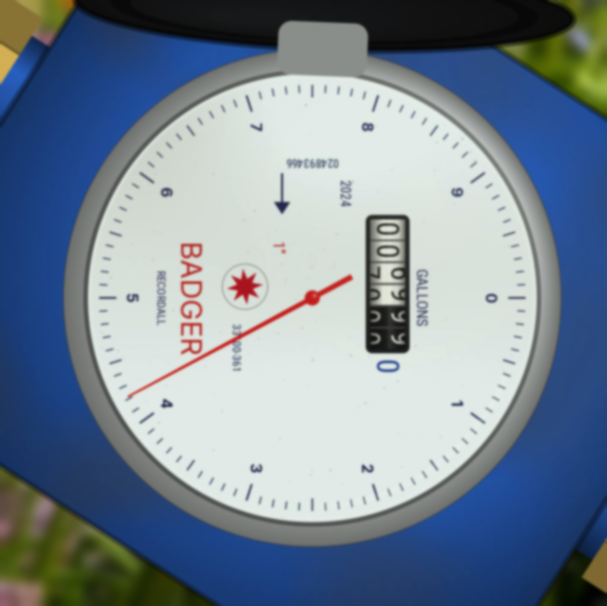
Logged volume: 69994.2 gal
